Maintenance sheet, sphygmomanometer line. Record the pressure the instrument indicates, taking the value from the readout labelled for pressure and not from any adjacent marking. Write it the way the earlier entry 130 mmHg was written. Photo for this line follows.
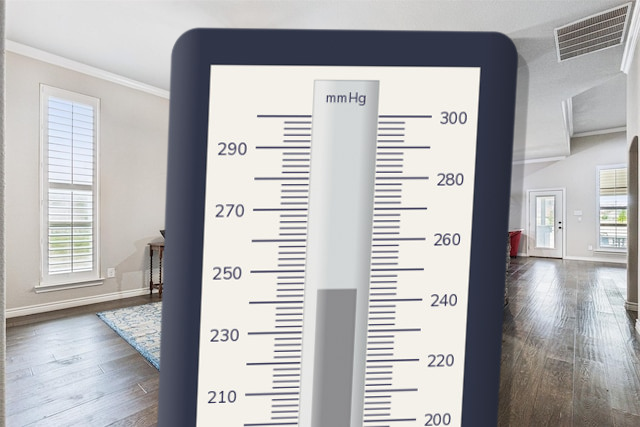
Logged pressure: 244 mmHg
